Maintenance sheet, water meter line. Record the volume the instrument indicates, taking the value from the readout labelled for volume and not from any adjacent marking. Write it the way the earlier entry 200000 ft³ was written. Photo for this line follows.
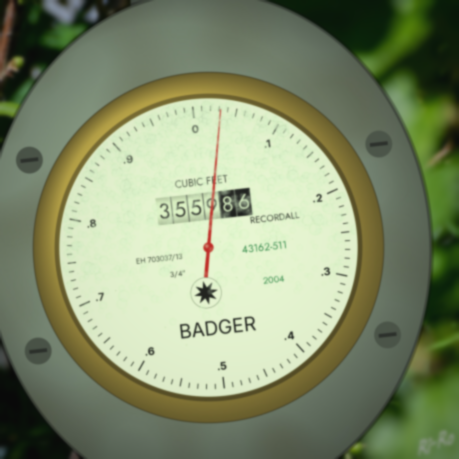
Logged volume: 355986.03 ft³
